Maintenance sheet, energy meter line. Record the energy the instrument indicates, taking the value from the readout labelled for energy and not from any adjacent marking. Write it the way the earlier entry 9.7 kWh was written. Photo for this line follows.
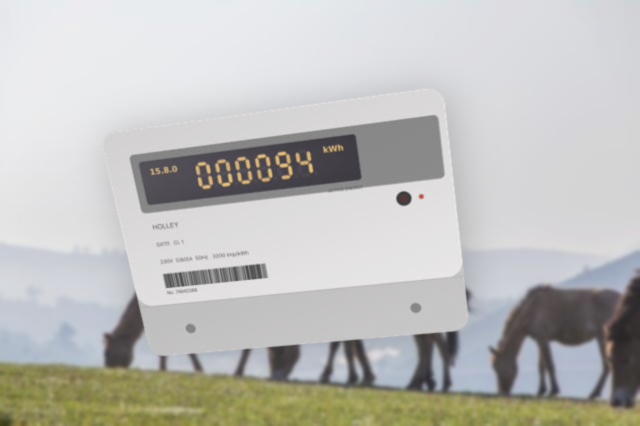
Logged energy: 94 kWh
